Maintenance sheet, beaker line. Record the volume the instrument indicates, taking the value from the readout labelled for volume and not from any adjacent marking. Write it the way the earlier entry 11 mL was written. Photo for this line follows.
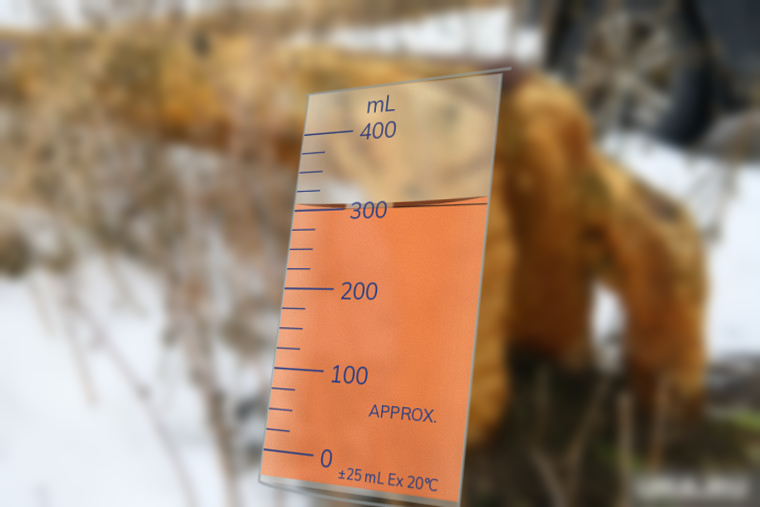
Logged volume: 300 mL
